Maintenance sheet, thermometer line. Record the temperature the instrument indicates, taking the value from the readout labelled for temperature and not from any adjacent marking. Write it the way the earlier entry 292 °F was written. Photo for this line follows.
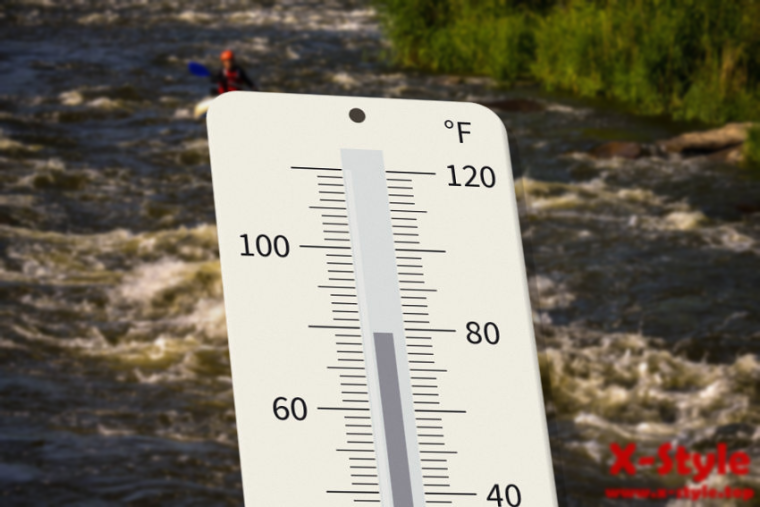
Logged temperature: 79 °F
